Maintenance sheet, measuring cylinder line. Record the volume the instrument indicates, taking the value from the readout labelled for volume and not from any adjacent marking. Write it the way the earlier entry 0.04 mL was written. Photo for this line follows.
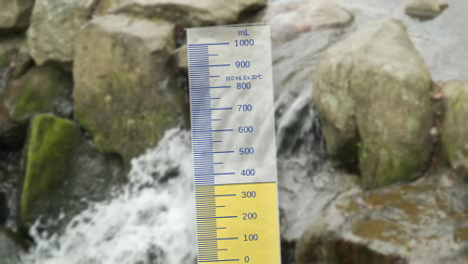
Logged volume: 350 mL
